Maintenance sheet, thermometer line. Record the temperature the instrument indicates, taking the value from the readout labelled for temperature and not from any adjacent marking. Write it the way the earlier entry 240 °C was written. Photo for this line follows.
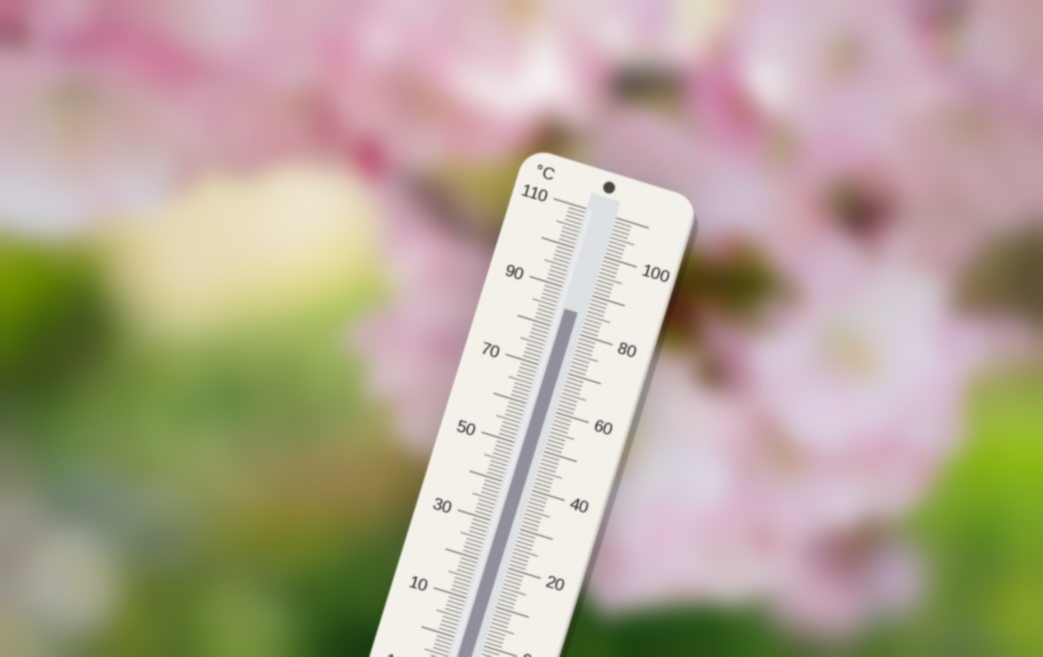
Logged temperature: 85 °C
